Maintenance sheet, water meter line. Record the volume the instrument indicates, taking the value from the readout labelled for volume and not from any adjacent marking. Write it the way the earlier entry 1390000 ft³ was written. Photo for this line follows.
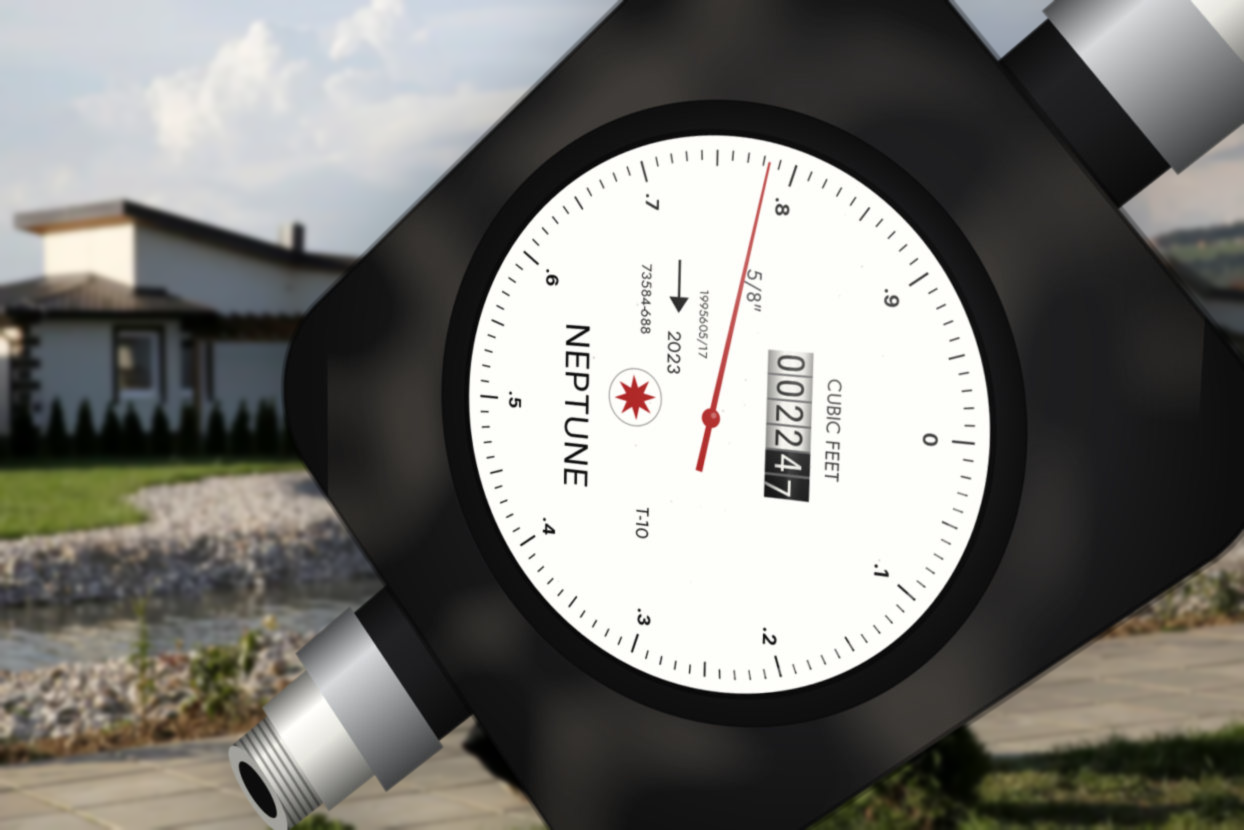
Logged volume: 2246.78 ft³
